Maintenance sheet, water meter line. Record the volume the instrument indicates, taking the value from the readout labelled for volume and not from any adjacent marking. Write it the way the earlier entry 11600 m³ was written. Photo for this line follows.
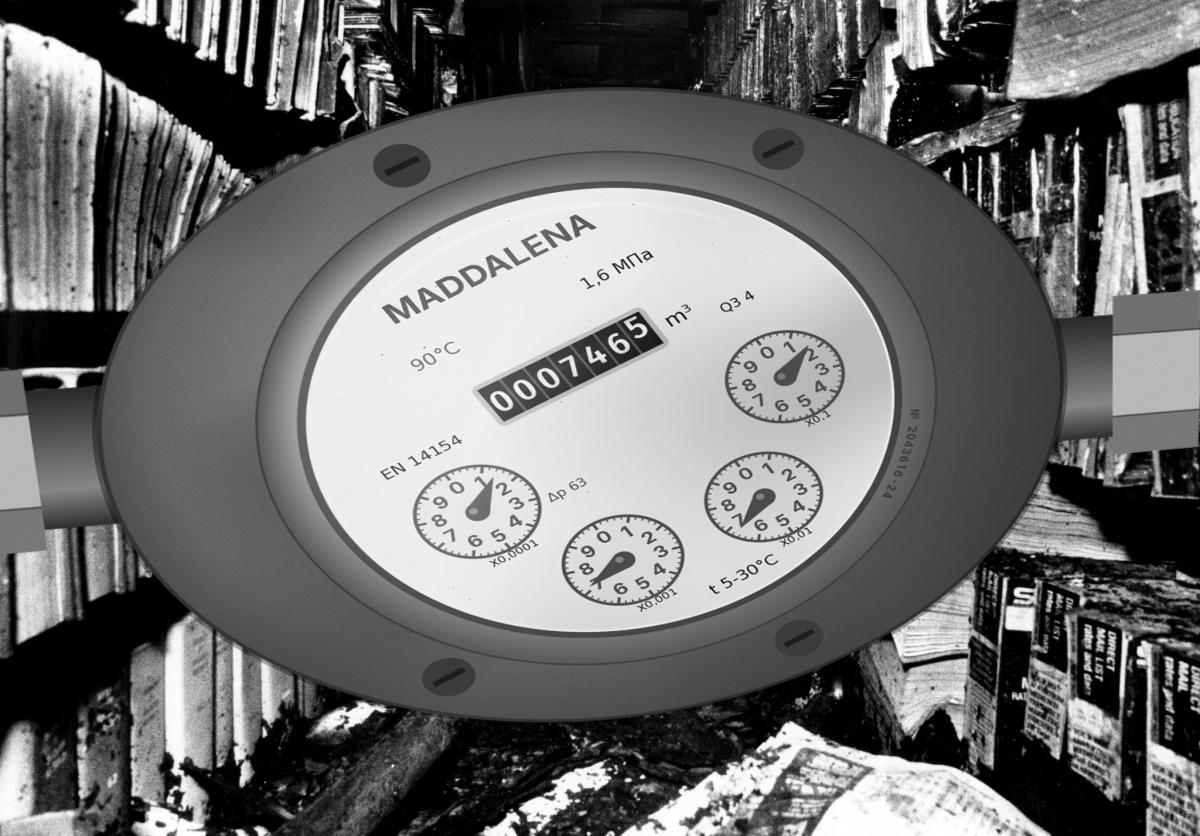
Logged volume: 7465.1671 m³
